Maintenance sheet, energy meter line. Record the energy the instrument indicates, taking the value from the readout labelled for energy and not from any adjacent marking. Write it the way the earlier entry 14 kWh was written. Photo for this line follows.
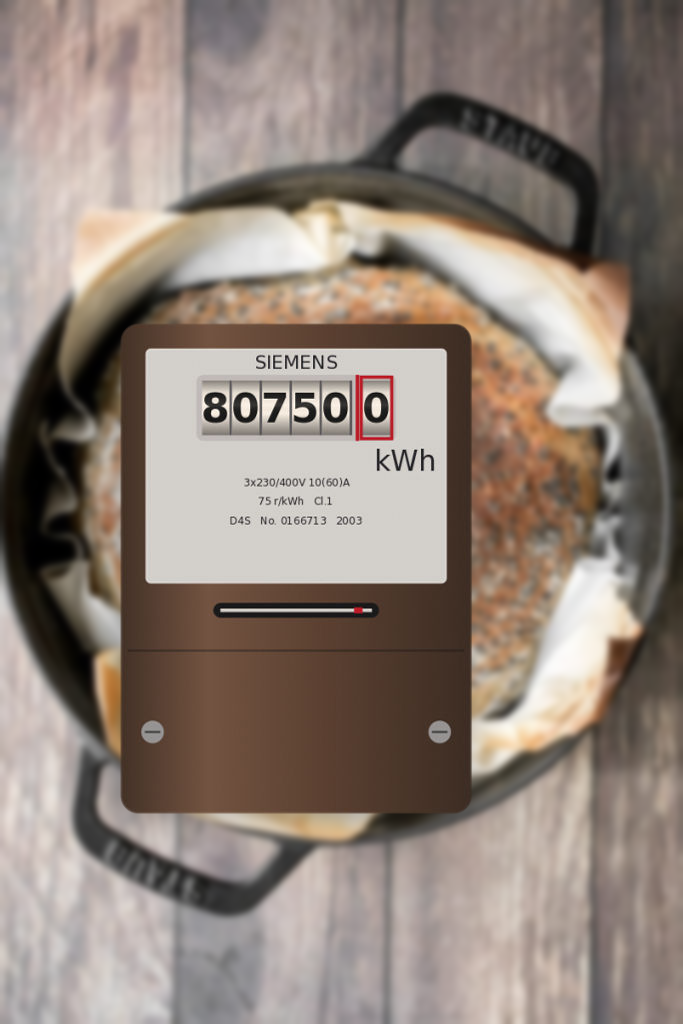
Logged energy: 80750.0 kWh
